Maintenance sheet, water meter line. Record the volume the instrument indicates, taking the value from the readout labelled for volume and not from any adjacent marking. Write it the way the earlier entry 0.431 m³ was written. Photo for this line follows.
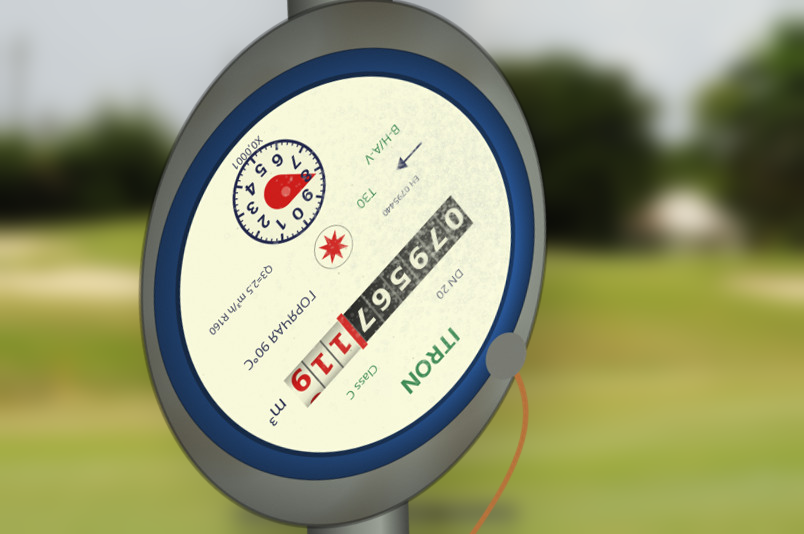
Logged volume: 79567.1188 m³
